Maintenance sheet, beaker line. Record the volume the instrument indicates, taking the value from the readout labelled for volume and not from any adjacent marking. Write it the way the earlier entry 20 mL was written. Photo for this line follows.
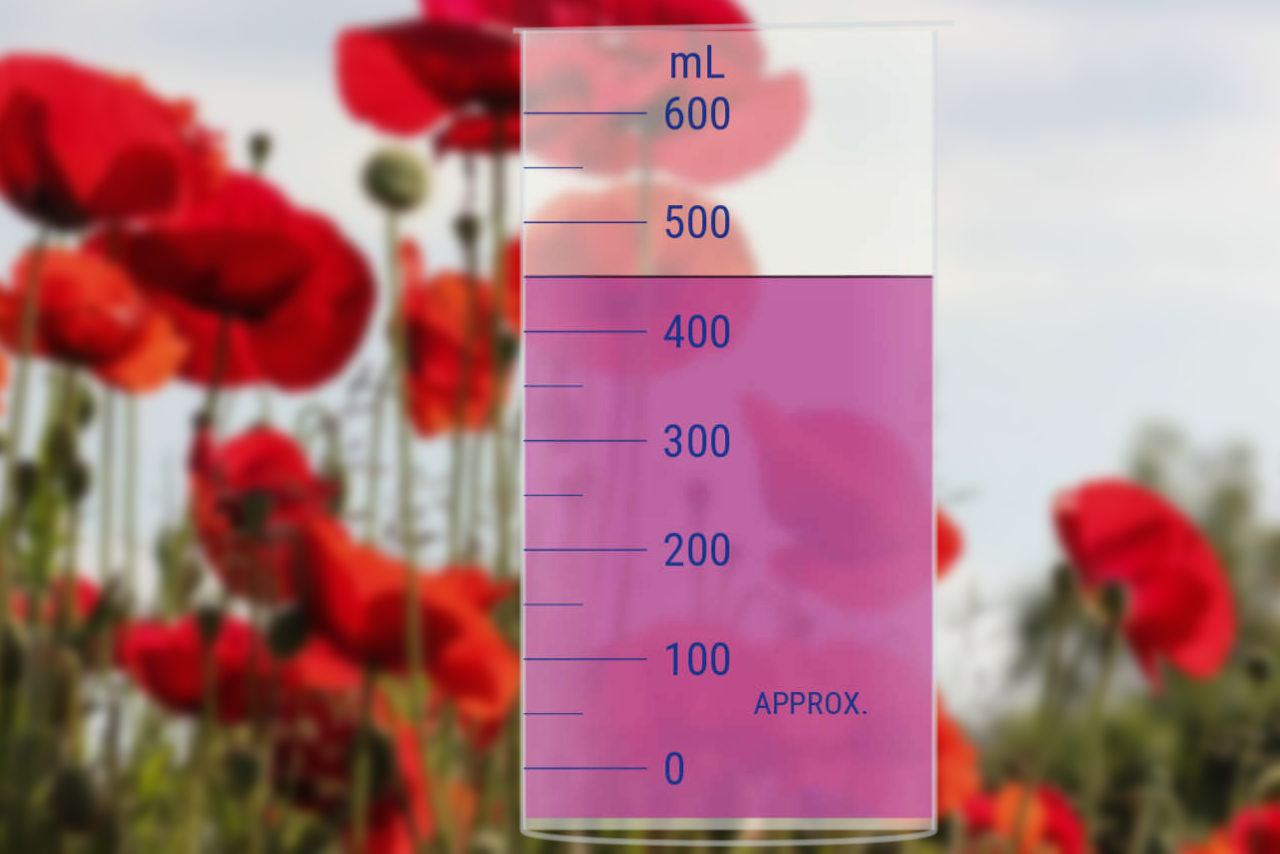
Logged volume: 450 mL
